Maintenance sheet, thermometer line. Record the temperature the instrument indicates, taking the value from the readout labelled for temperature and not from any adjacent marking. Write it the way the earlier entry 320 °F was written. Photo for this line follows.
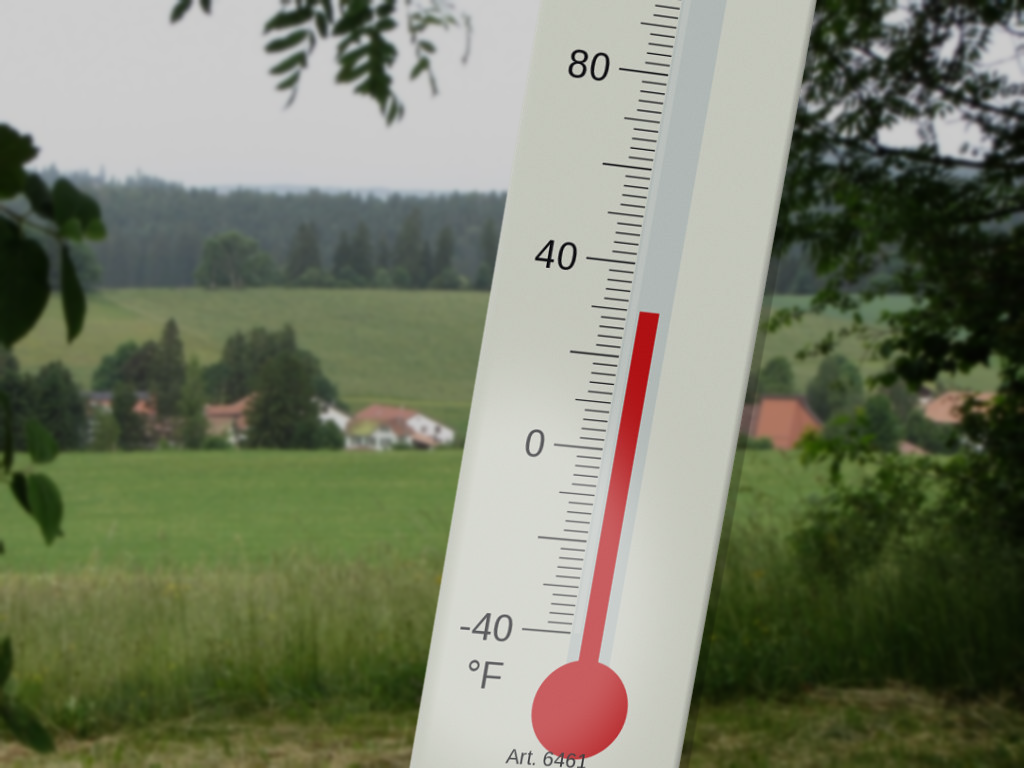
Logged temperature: 30 °F
